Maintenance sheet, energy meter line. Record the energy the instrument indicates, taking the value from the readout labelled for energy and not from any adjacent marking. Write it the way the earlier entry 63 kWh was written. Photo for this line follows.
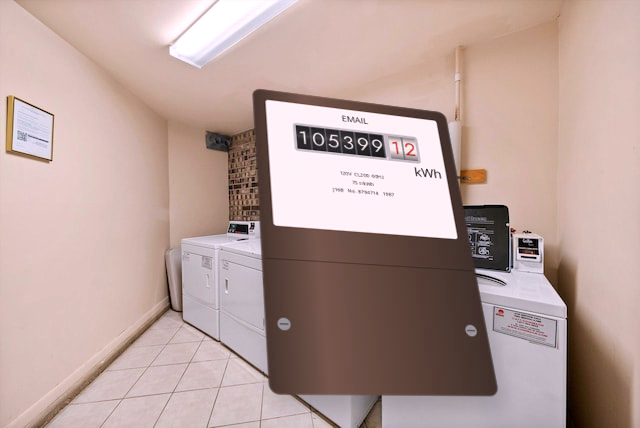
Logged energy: 105399.12 kWh
